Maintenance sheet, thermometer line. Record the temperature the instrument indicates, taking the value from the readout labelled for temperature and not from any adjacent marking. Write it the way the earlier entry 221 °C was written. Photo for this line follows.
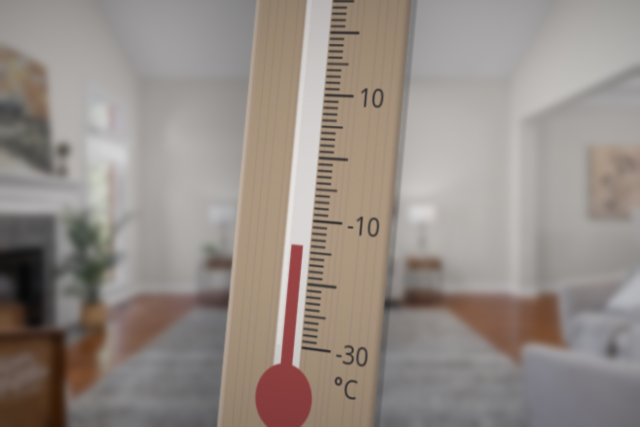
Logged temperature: -14 °C
